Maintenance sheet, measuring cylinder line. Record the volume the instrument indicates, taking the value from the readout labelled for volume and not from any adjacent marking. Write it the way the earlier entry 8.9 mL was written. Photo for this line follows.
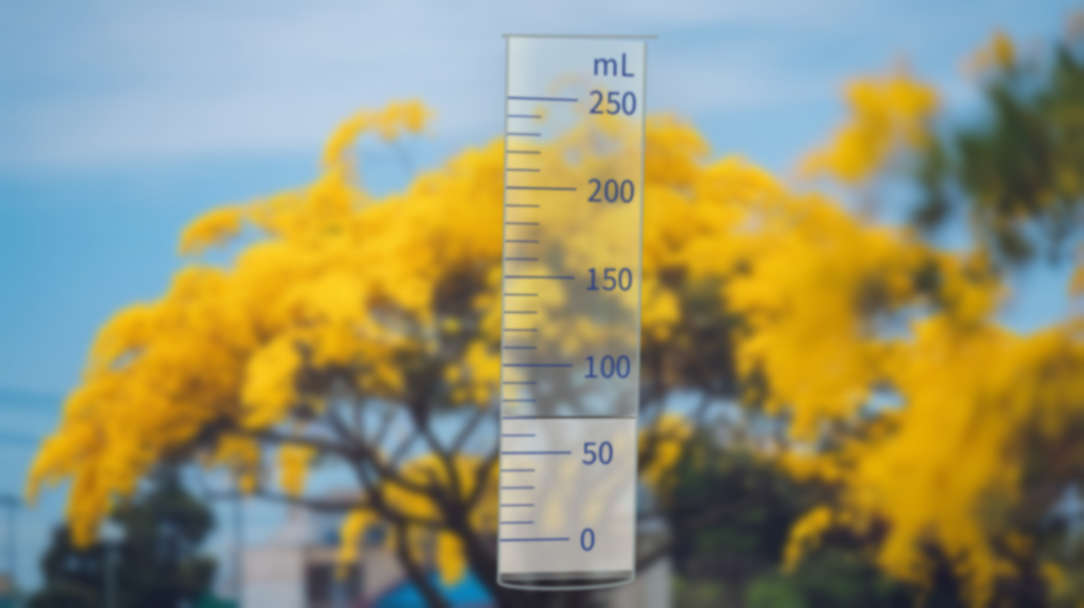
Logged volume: 70 mL
